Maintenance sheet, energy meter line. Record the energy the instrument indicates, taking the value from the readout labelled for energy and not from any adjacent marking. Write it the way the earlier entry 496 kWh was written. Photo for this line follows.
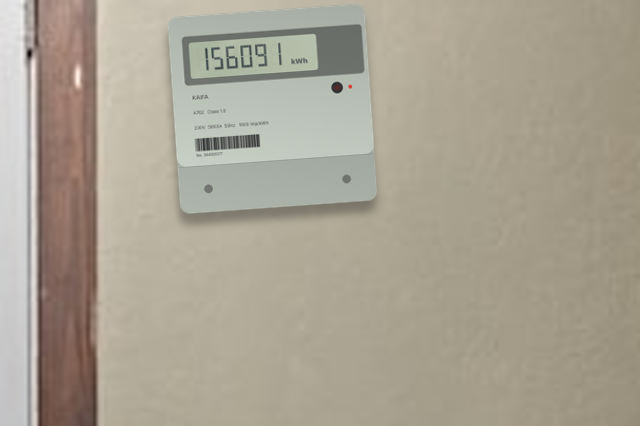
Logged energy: 156091 kWh
